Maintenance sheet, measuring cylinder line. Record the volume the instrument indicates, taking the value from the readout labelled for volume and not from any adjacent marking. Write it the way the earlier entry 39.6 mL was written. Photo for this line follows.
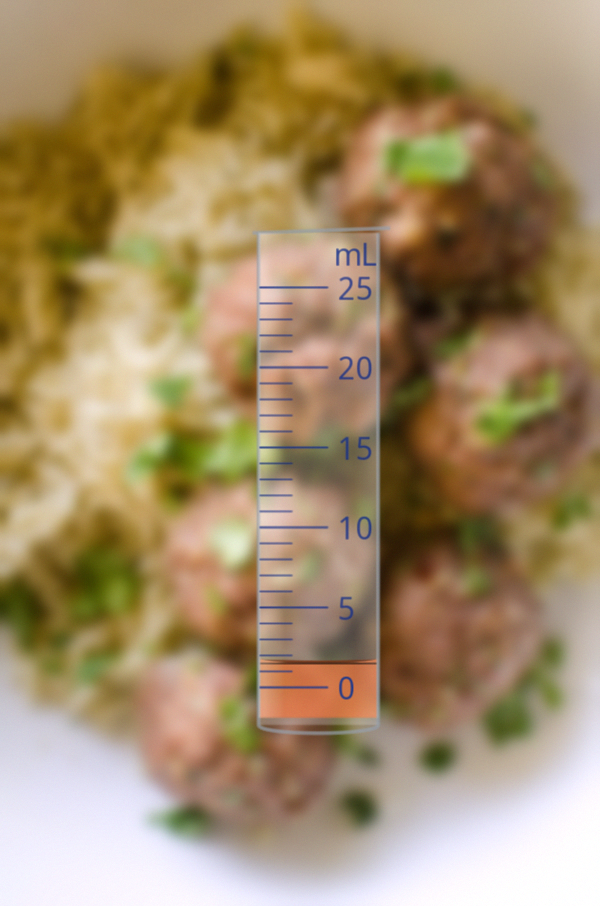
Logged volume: 1.5 mL
